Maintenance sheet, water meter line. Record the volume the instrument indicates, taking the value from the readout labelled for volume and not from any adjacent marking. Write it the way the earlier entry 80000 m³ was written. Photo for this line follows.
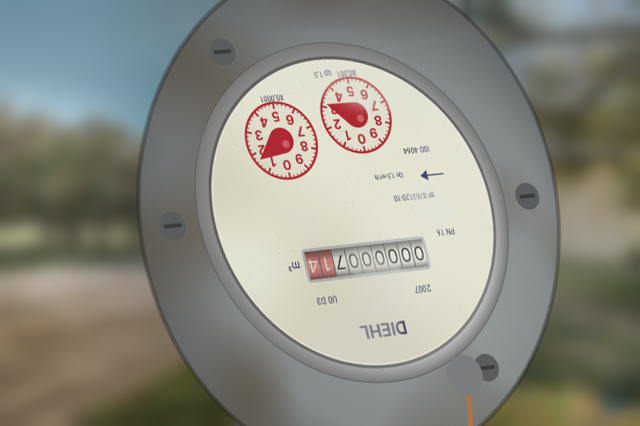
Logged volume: 7.1431 m³
